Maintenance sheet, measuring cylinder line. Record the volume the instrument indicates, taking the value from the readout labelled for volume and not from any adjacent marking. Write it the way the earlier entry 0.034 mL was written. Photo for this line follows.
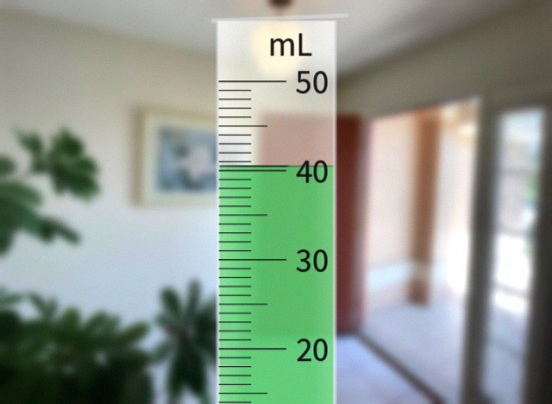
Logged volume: 40.5 mL
